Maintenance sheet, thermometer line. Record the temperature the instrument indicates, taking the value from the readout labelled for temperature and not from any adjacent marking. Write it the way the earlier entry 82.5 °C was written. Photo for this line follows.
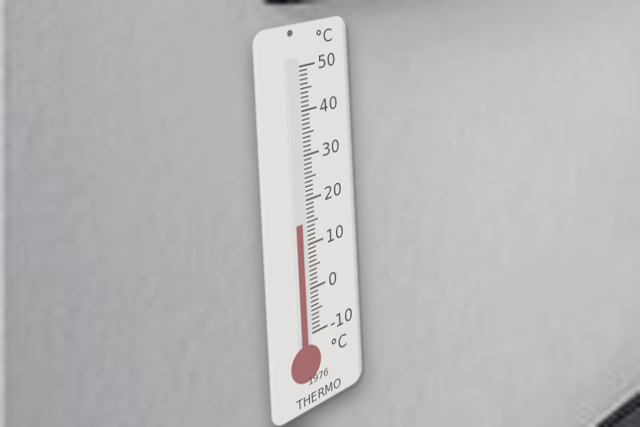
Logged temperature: 15 °C
